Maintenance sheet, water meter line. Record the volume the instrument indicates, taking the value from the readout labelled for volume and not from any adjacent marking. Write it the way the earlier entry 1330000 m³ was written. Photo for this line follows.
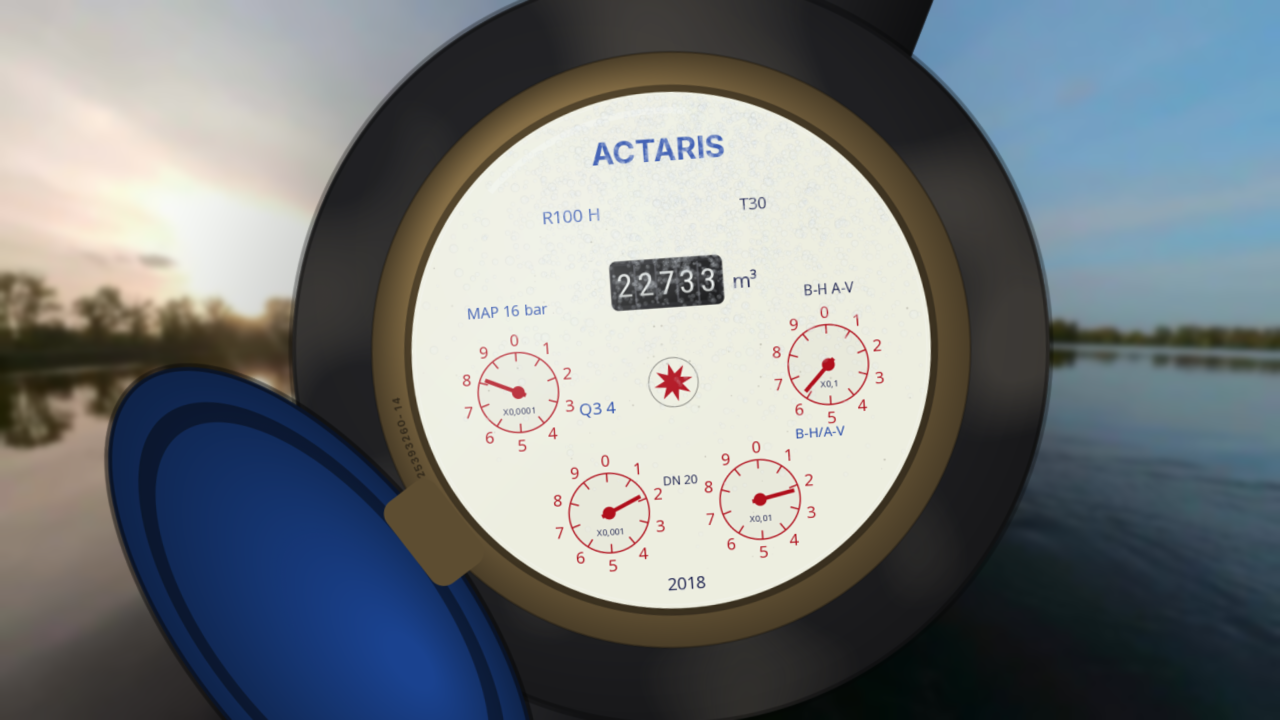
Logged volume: 22733.6218 m³
